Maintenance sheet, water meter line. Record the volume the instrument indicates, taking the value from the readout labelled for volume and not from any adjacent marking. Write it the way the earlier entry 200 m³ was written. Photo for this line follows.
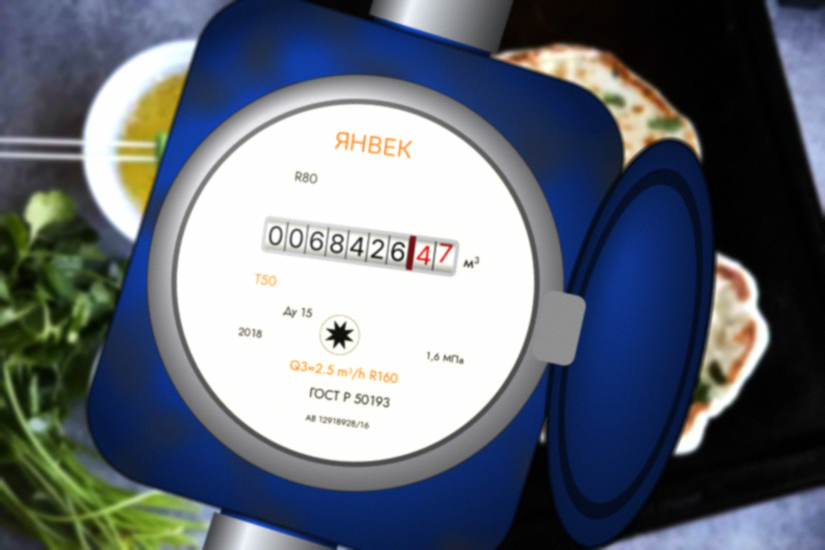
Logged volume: 68426.47 m³
